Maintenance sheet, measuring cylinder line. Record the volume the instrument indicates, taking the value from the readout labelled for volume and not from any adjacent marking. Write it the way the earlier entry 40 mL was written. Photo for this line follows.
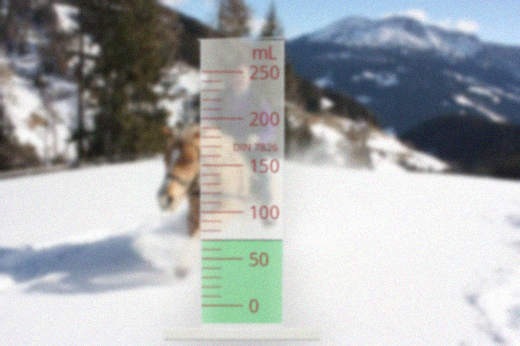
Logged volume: 70 mL
